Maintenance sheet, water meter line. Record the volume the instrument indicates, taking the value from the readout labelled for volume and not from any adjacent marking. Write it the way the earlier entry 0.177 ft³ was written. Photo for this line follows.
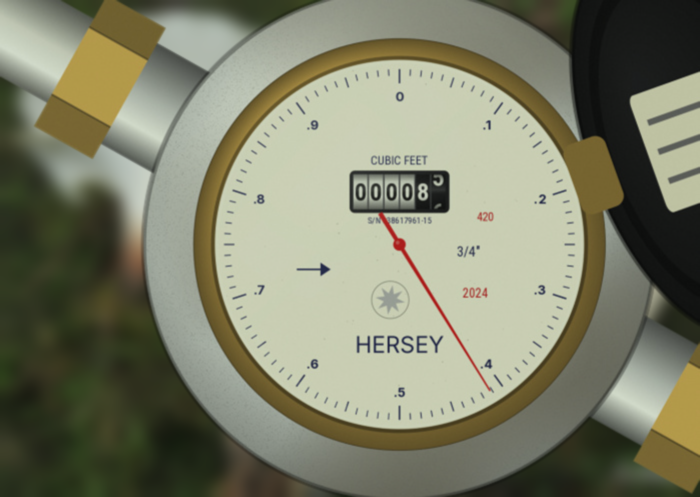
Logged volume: 85.41 ft³
